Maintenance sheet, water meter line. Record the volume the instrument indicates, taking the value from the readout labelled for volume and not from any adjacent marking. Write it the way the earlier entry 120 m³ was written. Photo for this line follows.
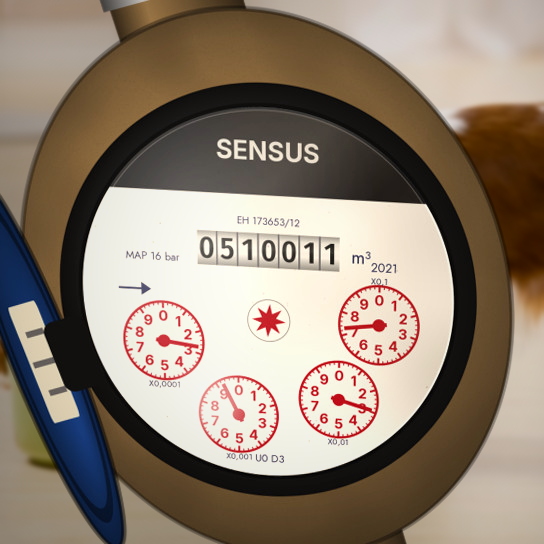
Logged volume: 510011.7292 m³
